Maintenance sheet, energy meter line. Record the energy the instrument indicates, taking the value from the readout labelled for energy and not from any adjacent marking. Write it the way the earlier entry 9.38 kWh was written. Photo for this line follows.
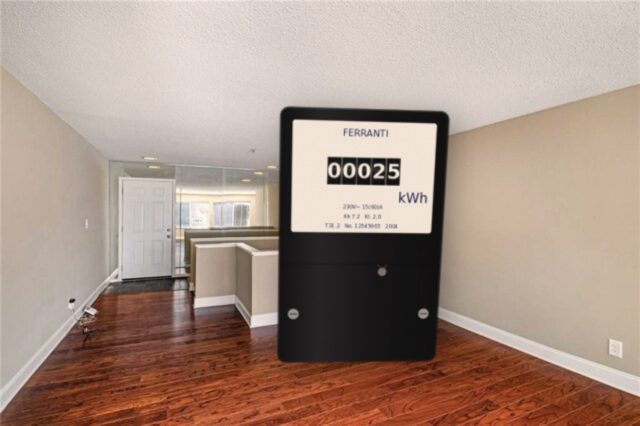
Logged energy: 25 kWh
